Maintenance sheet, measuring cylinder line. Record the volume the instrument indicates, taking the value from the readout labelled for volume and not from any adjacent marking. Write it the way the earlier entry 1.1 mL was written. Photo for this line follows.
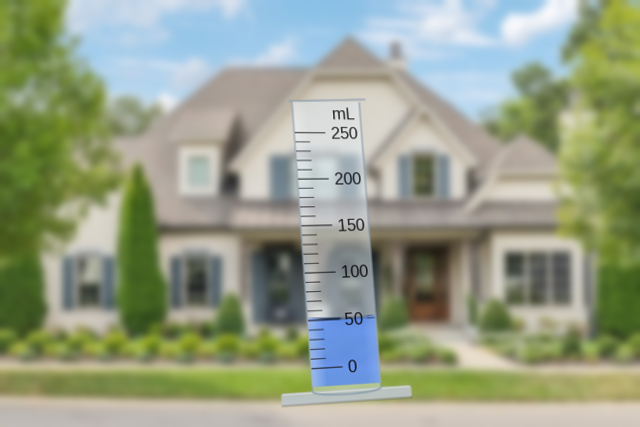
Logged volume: 50 mL
